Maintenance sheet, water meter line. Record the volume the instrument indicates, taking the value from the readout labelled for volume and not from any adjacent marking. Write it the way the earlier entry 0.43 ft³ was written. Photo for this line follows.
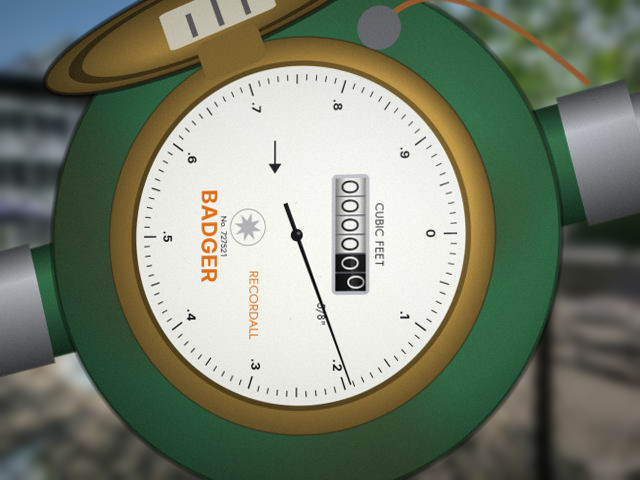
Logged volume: 0.19 ft³
